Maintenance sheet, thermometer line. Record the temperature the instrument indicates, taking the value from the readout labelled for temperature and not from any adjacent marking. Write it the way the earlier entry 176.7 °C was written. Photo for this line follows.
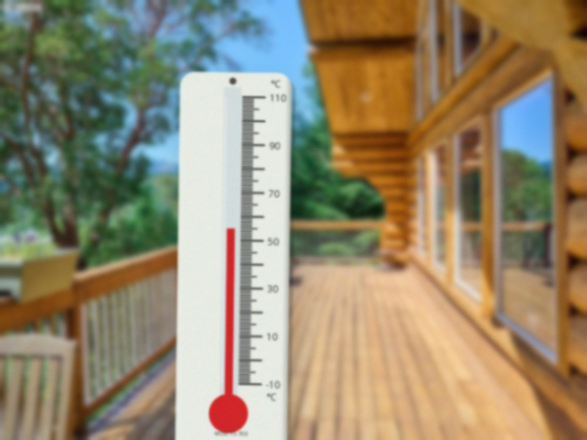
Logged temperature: 55 °C
